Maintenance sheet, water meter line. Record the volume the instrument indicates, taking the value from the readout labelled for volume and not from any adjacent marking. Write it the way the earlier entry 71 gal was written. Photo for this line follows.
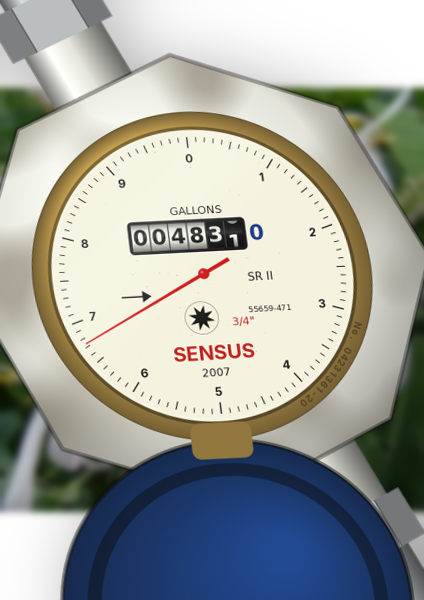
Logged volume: 48306.7 gal
